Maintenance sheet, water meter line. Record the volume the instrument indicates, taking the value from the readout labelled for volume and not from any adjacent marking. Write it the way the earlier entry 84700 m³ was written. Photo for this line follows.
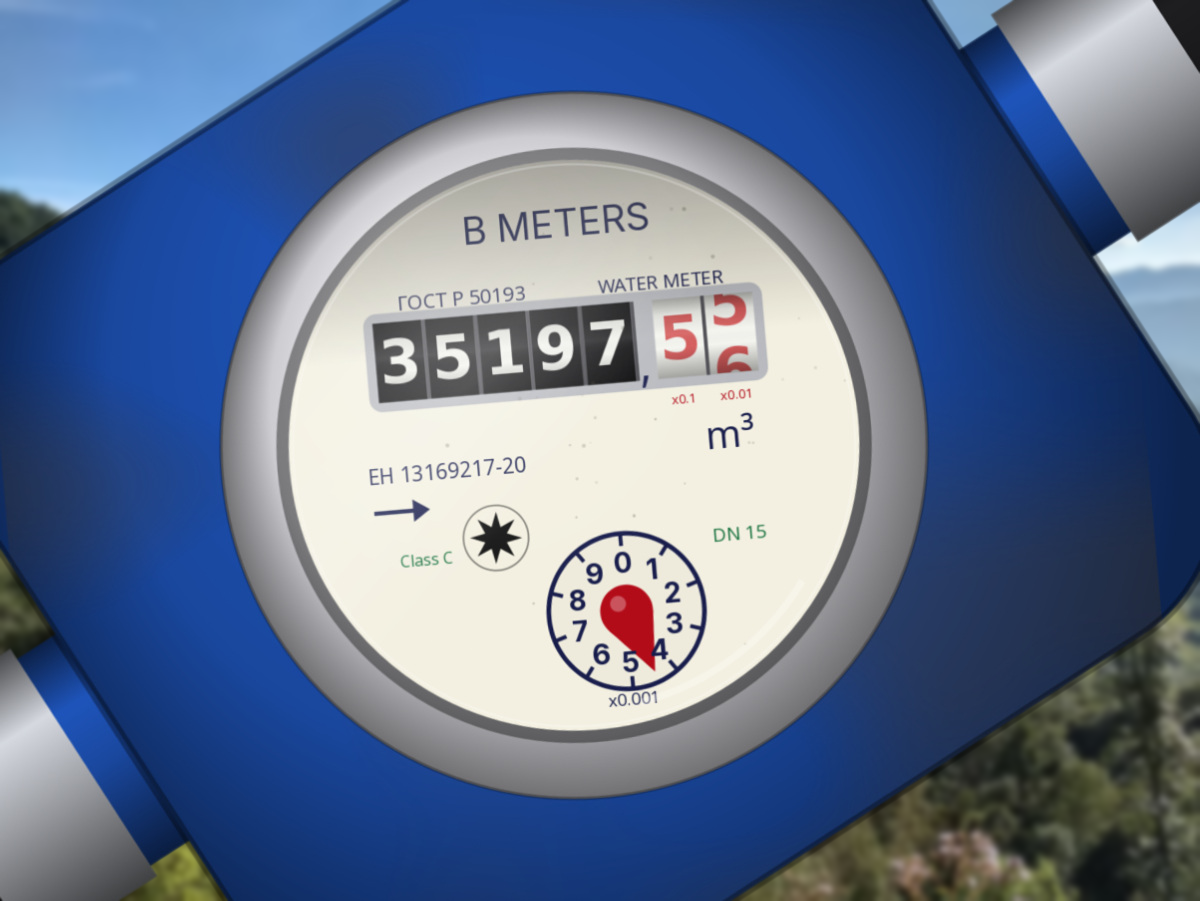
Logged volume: 35197.554 m³
